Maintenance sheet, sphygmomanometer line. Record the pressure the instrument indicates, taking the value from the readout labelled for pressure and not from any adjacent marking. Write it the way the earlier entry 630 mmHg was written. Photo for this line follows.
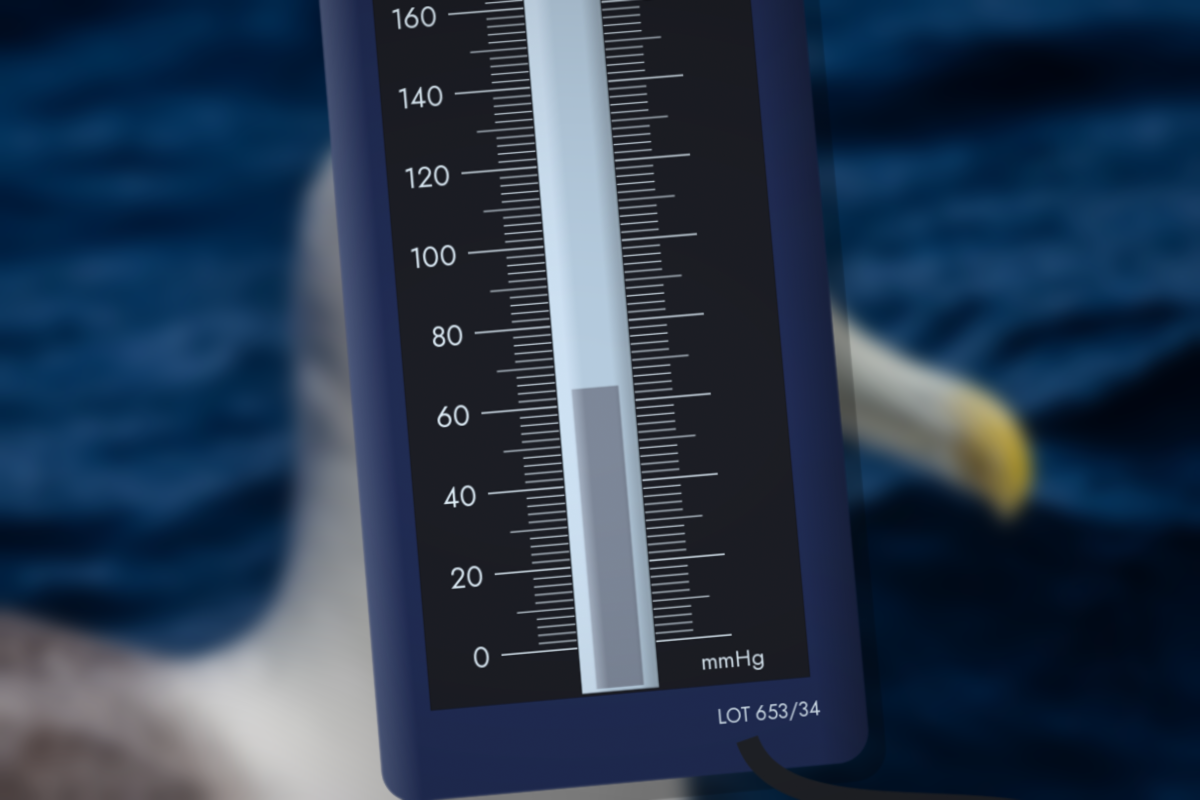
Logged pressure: 64 mmHg
